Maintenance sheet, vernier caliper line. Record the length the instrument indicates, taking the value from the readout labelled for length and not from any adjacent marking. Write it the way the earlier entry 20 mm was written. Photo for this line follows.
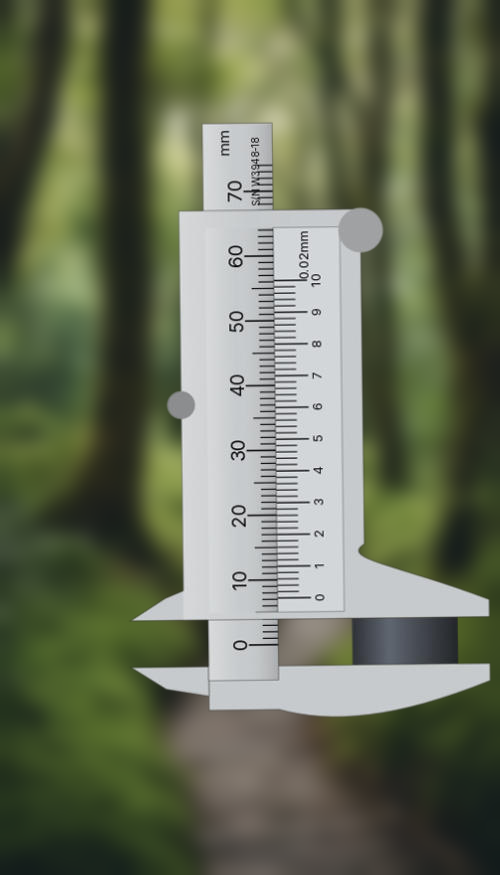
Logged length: 7.2 mm
